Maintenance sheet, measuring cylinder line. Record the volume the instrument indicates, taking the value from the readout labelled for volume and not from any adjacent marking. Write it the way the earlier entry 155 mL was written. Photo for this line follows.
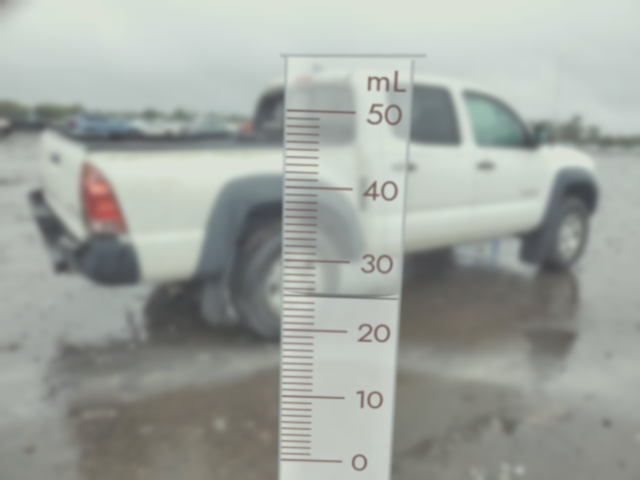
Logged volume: 25 mL
